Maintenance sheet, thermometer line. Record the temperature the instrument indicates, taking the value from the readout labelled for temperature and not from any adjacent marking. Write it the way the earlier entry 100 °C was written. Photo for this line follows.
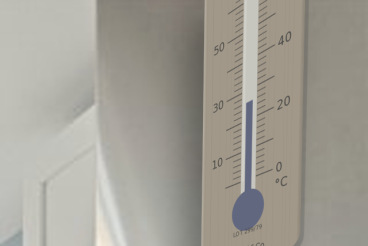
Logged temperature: 26 °C
